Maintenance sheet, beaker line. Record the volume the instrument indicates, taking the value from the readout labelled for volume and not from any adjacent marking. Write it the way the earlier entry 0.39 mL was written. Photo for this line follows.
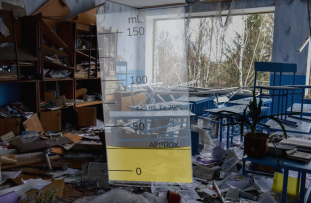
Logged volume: 25 mL
